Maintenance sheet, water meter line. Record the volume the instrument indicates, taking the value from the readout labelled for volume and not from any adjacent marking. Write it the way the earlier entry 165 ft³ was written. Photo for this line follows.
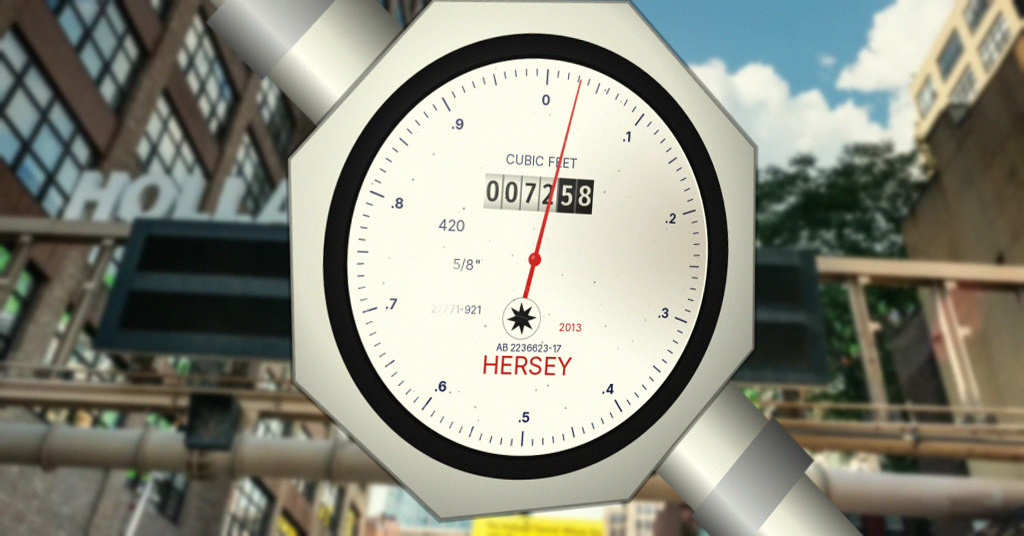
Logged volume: 7258.03 ft³
